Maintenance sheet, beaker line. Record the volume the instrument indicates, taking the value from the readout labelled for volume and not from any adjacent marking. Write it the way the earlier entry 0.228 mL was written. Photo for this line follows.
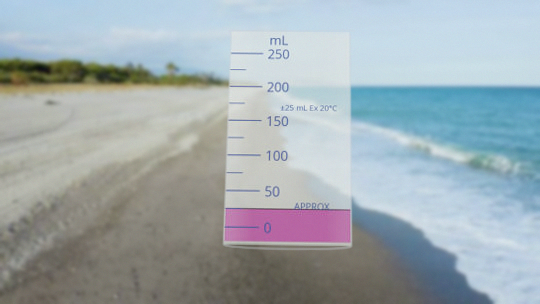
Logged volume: 25 mL
